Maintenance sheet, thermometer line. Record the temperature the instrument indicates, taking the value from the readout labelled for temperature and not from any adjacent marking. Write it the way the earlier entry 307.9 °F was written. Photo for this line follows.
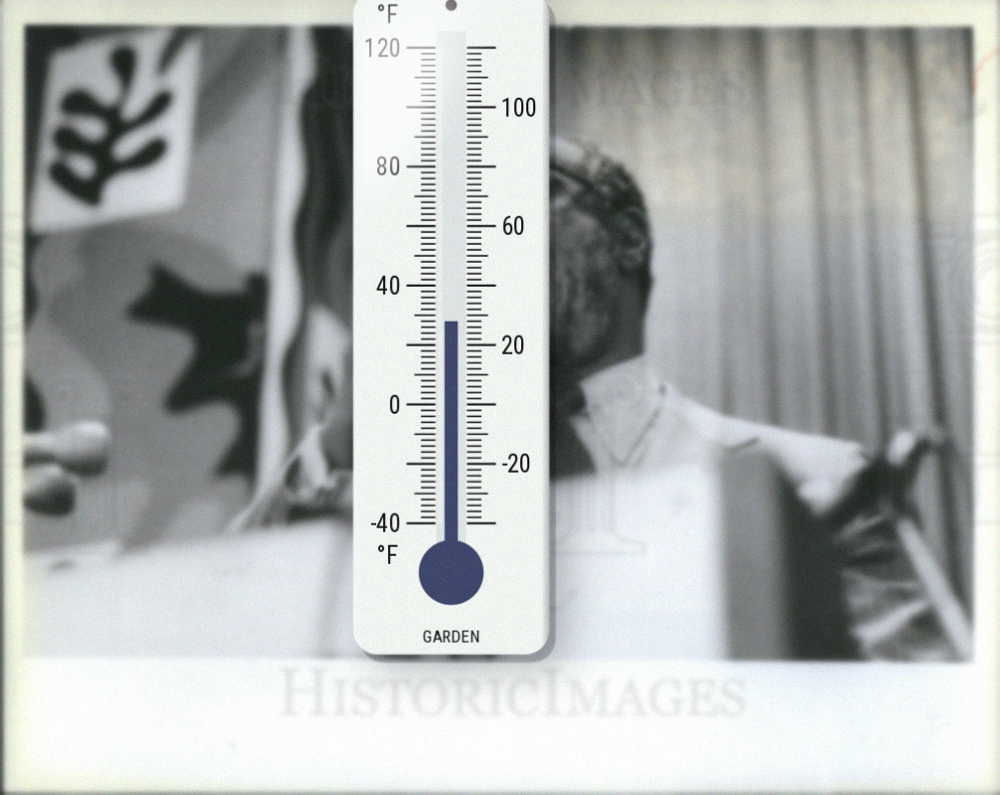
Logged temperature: 28 °F
